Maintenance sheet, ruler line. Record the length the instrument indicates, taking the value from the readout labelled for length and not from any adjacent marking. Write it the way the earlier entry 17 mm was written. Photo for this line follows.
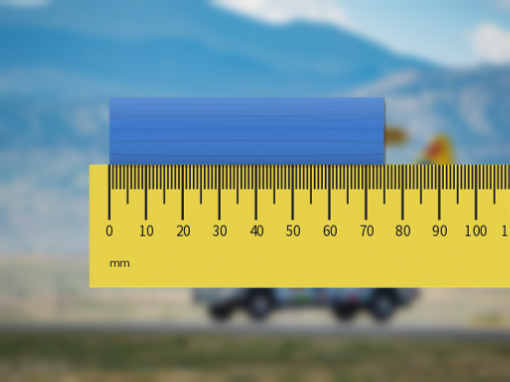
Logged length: 75 mm
